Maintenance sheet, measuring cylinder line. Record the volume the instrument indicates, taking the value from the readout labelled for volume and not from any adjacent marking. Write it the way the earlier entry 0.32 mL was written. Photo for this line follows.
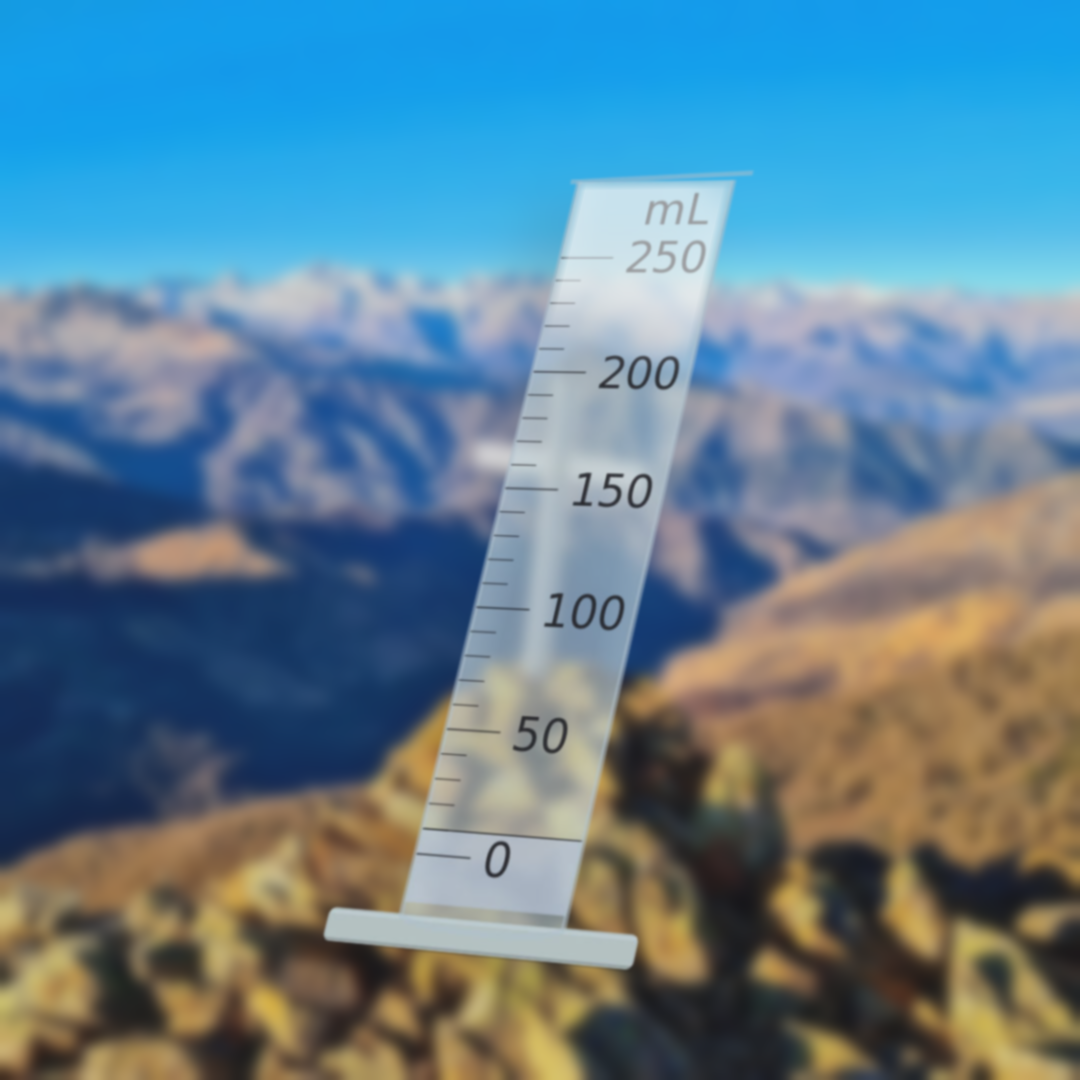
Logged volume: 10 mL
